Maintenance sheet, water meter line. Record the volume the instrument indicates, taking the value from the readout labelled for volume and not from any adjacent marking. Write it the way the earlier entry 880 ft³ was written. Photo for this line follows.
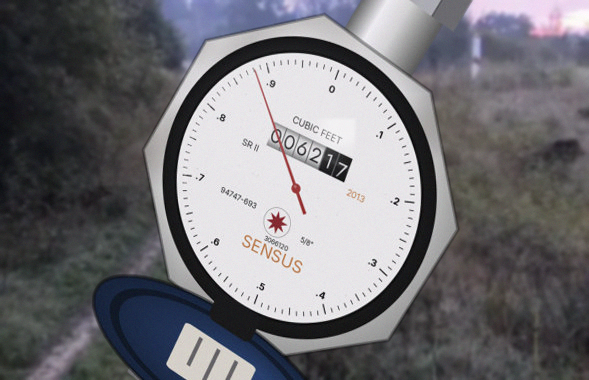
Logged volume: 6216.88 ft³
